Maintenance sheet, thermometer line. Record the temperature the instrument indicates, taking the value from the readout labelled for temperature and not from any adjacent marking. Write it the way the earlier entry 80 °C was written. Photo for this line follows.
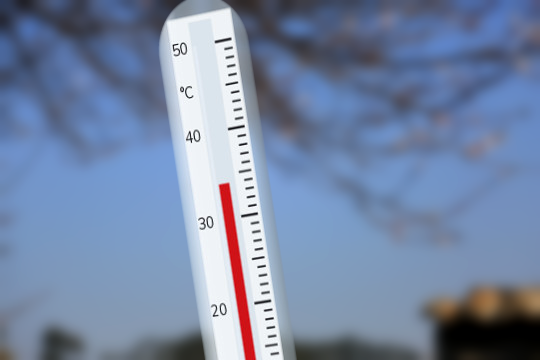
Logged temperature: 34 °C
